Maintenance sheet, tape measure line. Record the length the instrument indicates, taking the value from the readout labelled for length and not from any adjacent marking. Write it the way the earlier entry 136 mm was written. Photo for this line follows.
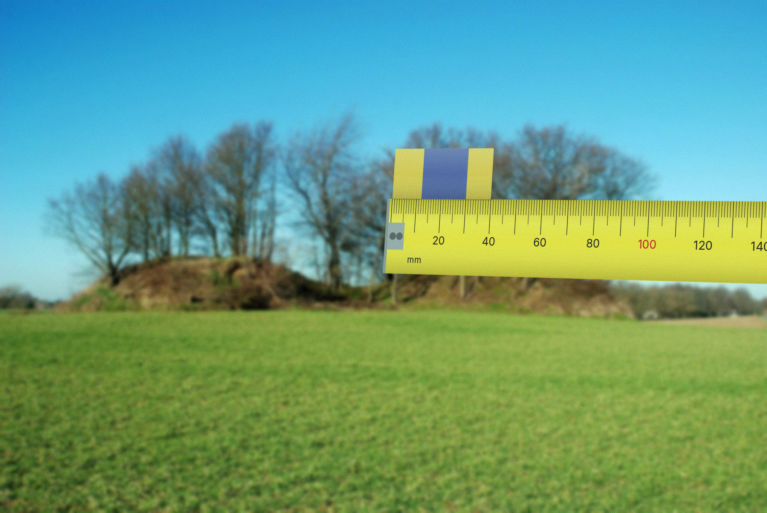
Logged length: 40 mm
